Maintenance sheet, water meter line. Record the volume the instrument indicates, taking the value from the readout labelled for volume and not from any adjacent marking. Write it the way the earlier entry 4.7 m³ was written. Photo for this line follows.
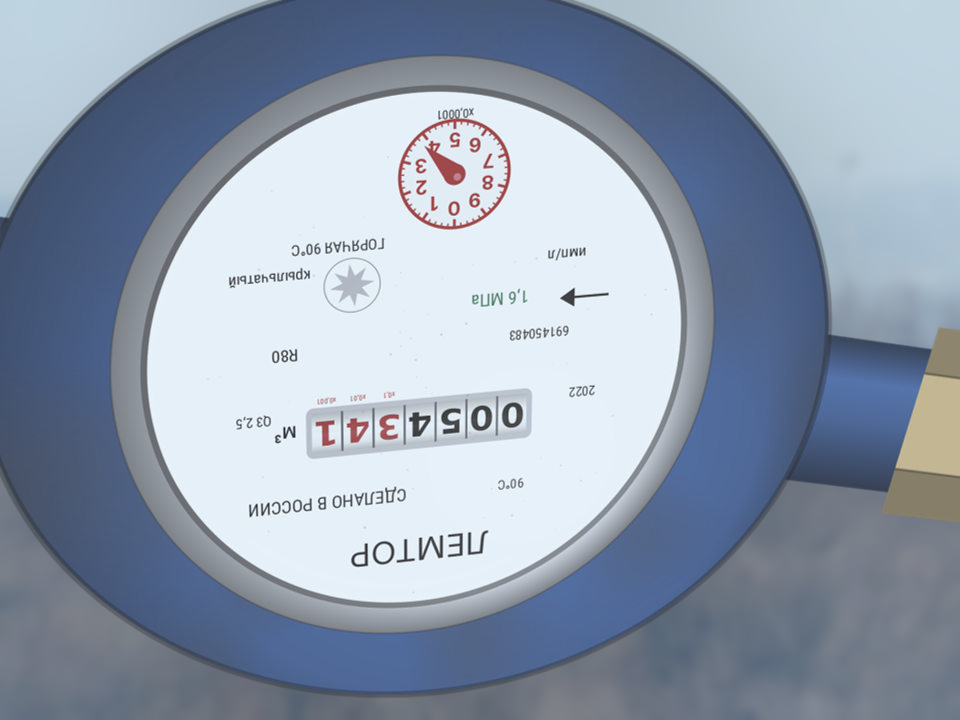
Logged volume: 54.3413 m³
